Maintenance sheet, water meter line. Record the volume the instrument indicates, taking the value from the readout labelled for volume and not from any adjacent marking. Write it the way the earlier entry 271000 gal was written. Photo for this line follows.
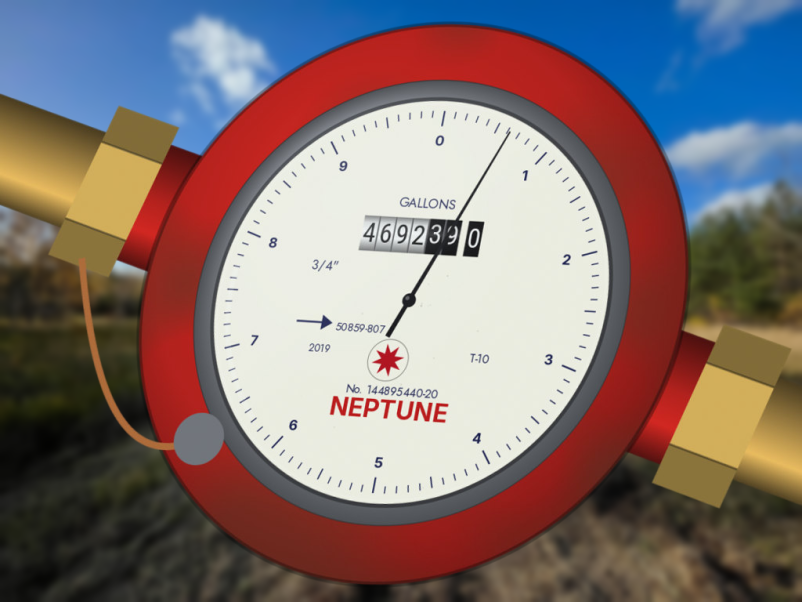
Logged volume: 4692390.6 gal
